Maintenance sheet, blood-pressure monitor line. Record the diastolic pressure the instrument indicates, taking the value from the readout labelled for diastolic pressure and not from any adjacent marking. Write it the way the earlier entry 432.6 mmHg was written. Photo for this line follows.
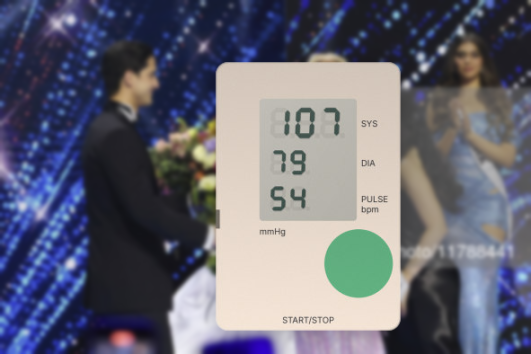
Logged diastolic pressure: 79 mmHg
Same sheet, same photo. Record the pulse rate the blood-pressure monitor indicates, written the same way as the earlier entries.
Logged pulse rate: 54 bpm
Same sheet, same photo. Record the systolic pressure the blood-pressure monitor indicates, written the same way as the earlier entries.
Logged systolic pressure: 107 mmHg
